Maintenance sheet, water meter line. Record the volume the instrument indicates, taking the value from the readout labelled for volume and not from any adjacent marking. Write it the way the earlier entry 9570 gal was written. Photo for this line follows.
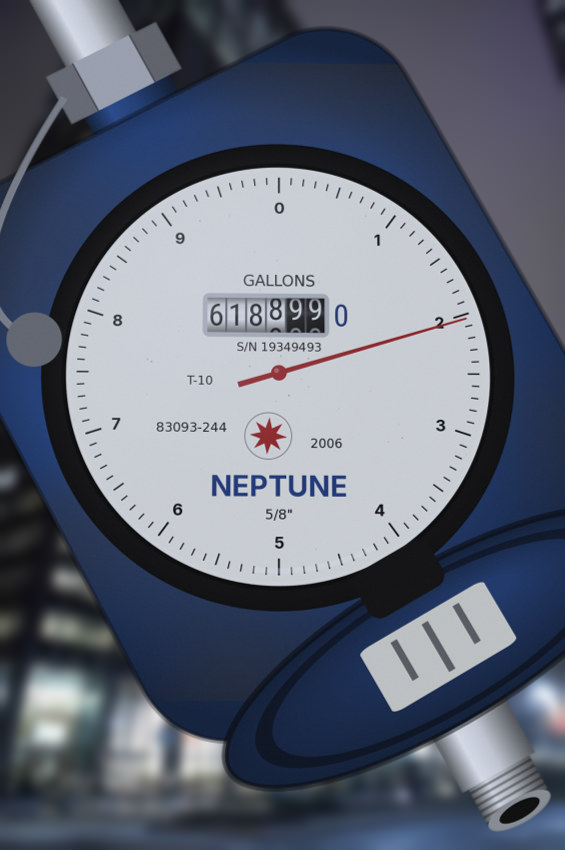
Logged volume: 6188992.0 gal
